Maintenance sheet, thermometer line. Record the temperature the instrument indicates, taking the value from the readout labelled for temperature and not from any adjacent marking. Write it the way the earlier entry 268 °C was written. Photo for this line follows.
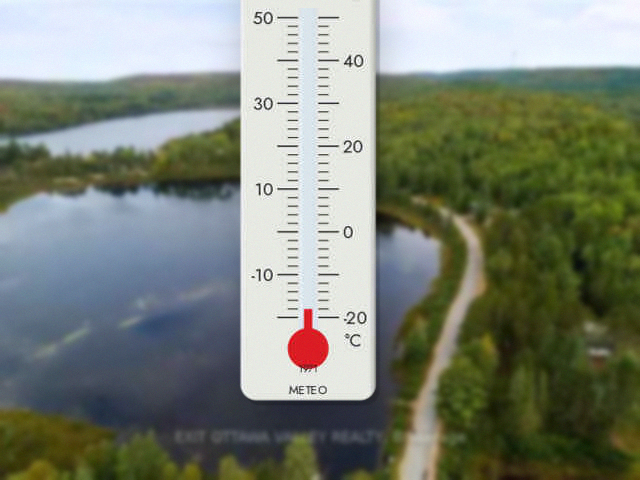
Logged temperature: -18 °C
